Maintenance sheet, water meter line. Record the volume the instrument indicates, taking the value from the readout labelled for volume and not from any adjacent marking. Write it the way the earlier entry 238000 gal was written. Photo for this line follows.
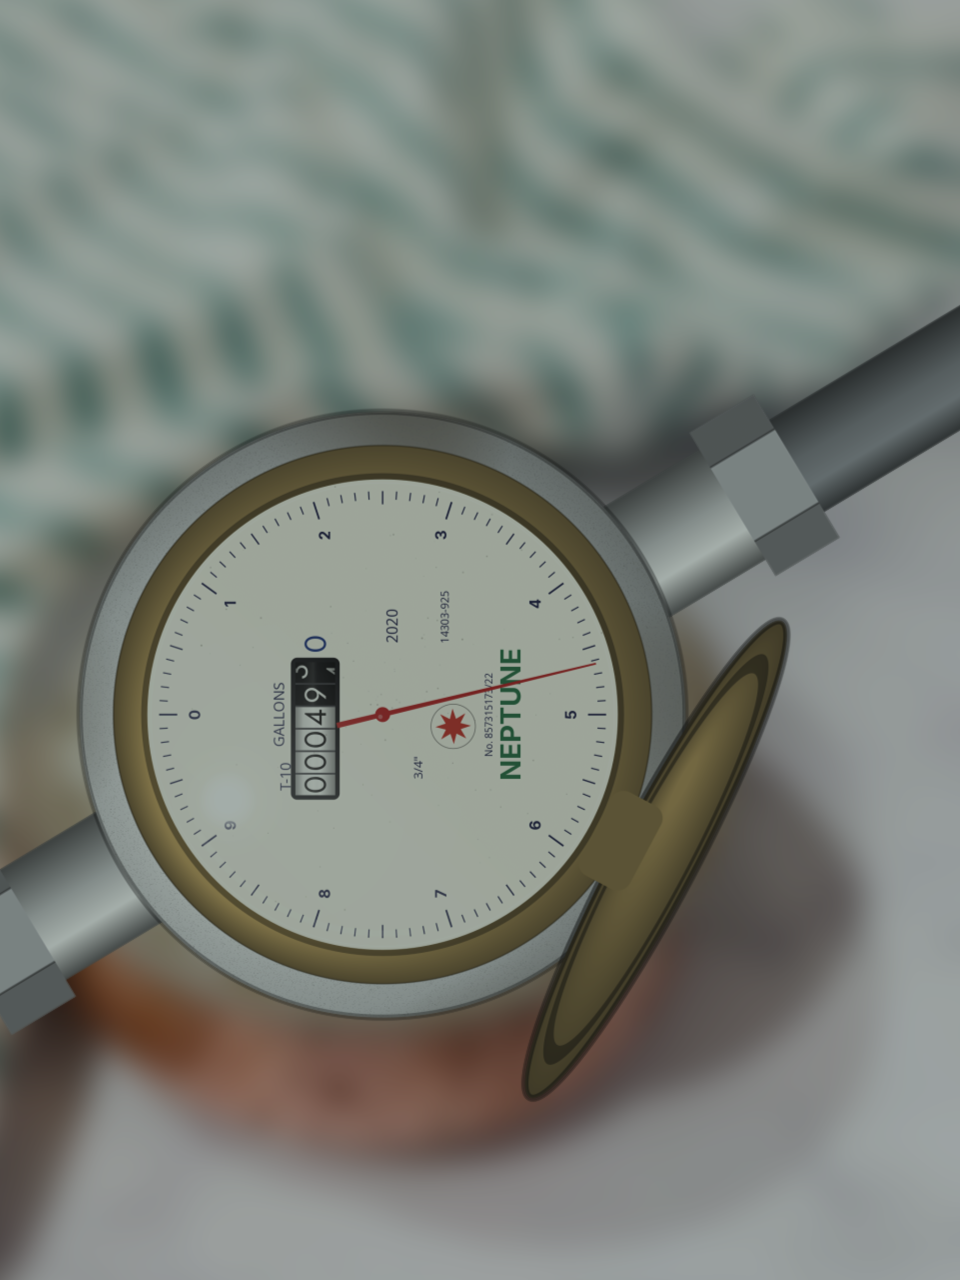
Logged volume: 4934.6 gal
